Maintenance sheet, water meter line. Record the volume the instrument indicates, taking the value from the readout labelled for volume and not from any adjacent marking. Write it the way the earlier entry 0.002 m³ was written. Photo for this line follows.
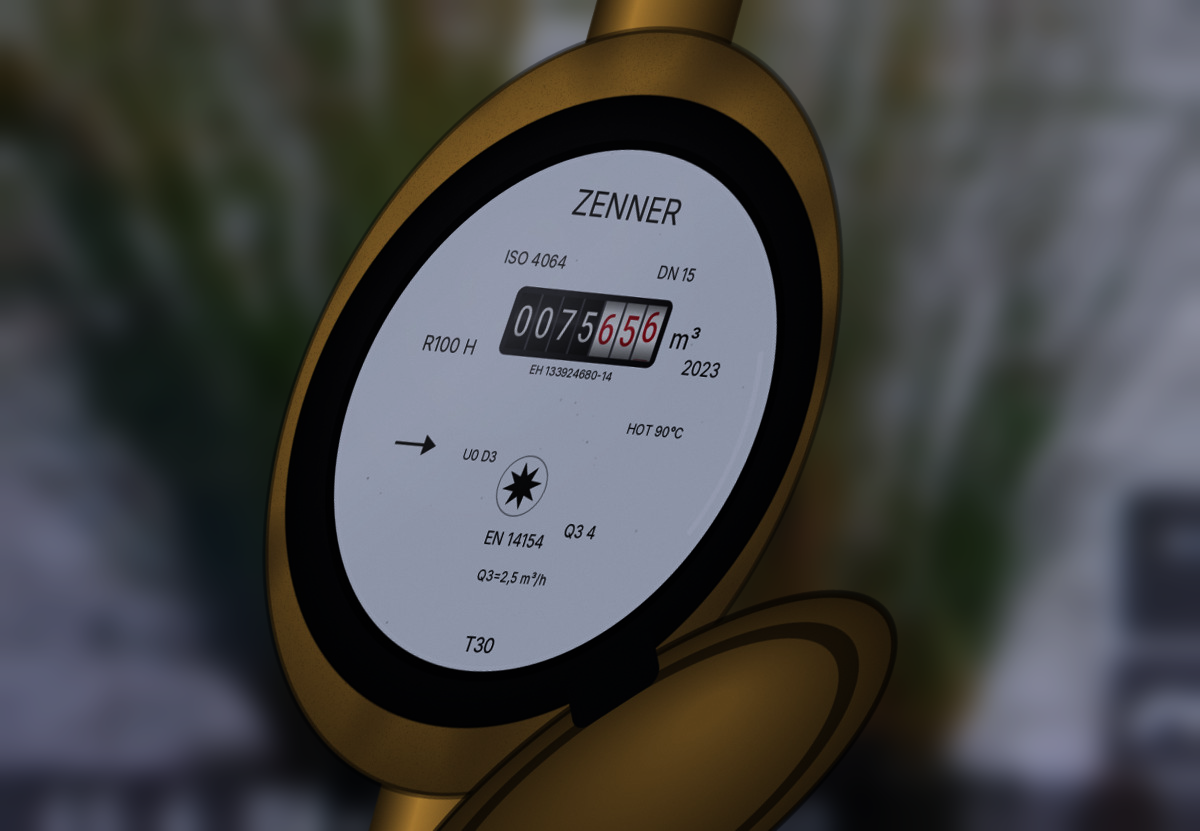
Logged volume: 75.656 m³
